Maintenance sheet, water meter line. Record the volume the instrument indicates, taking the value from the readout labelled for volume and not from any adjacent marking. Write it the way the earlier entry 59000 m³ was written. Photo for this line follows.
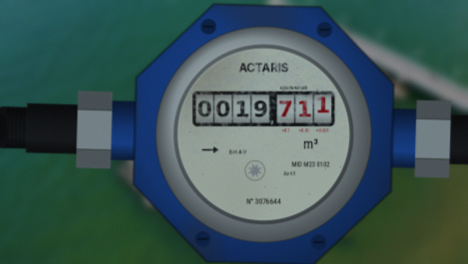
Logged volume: 19.711 m³
